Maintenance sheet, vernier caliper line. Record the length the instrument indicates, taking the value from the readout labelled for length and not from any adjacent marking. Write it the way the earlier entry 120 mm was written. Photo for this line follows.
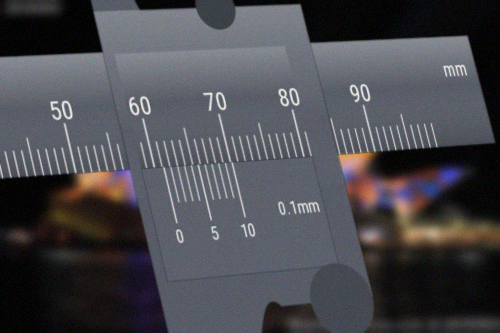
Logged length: 61.2 mm
